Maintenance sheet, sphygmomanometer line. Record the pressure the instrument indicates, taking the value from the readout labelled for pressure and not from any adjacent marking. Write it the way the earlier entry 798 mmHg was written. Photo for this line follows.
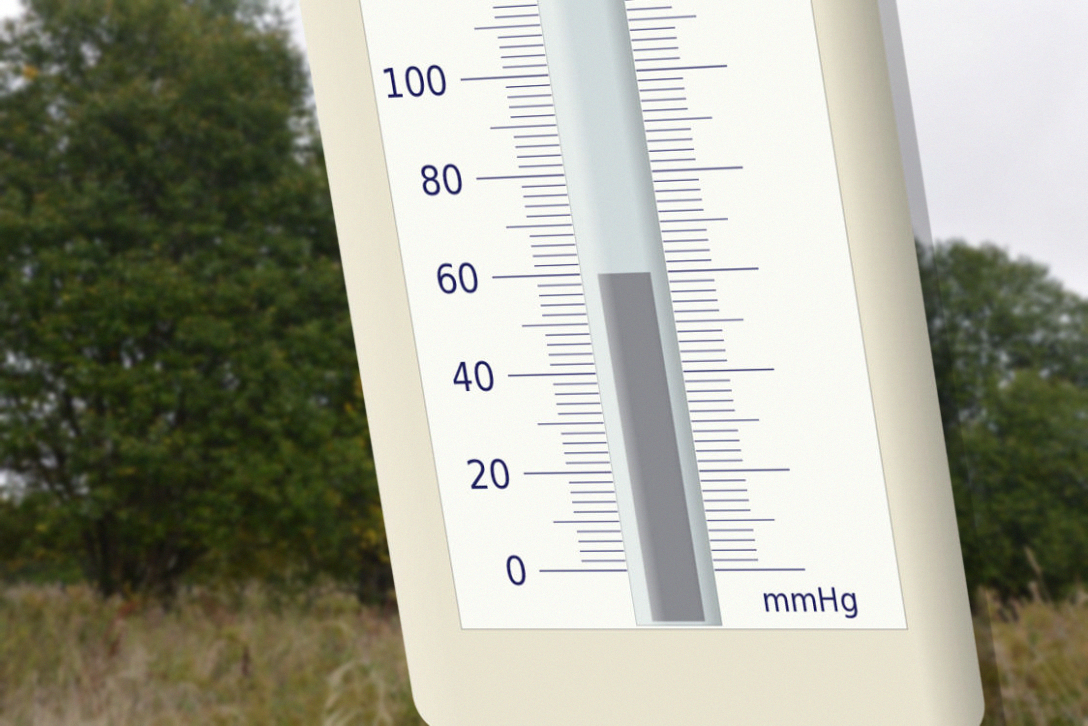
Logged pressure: 60 mmHg
